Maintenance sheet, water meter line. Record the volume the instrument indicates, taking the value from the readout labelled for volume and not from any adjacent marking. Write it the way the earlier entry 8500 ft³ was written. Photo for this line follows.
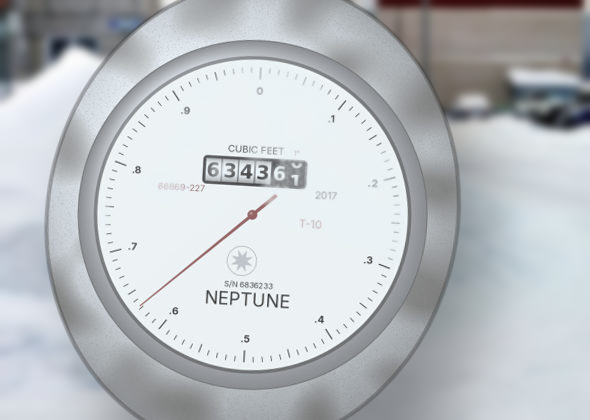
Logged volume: 634360.63 ft³
